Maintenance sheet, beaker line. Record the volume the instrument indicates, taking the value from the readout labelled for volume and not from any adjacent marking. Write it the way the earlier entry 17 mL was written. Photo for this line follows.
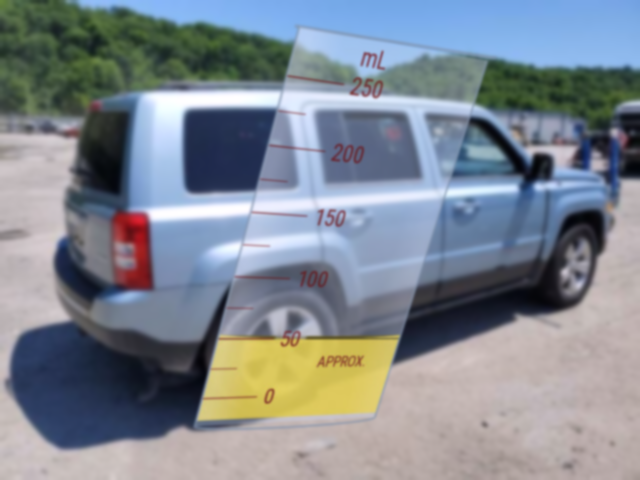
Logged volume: 50 mL
